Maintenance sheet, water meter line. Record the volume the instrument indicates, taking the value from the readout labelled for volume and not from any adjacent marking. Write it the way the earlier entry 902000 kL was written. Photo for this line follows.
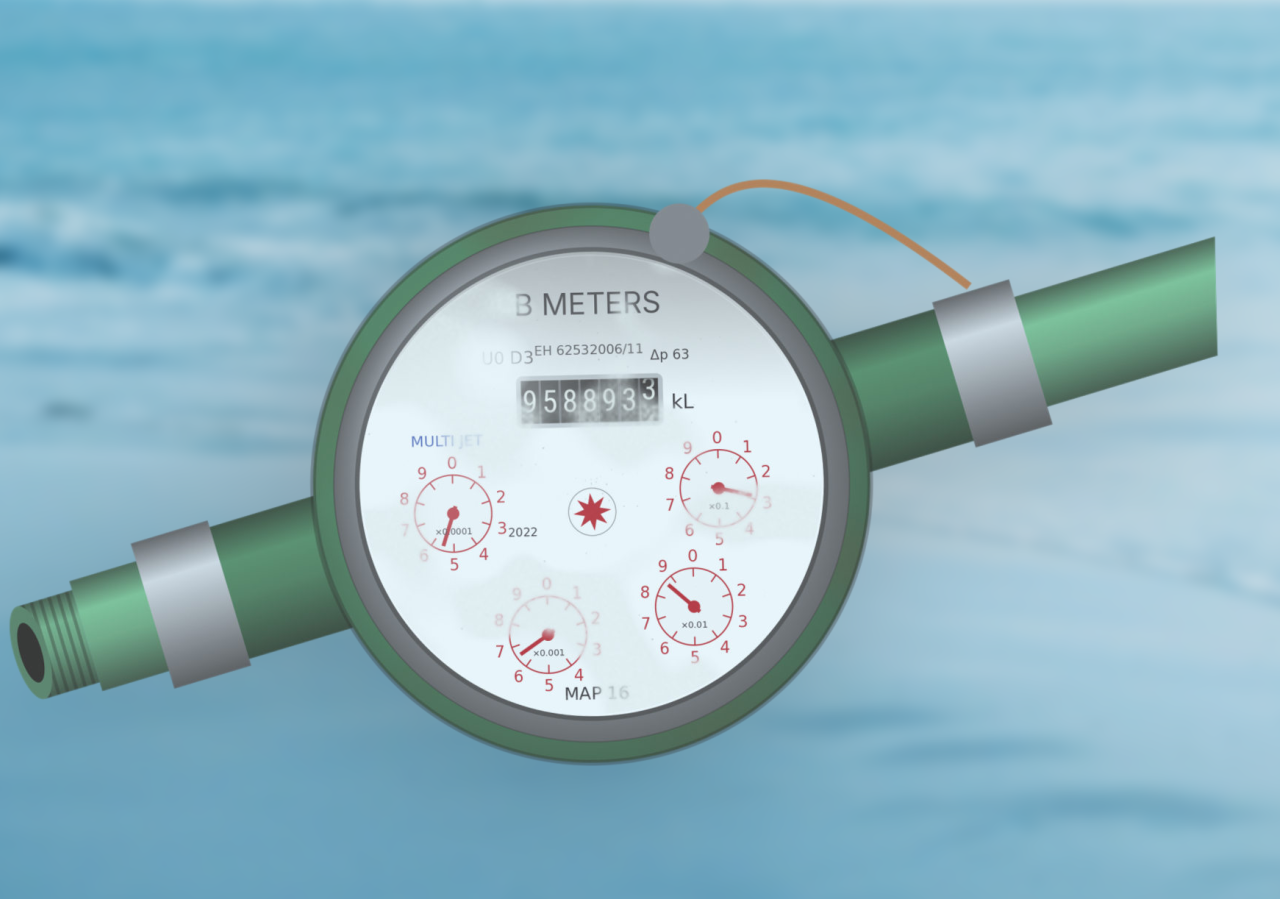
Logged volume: 9588933.2865 kL
